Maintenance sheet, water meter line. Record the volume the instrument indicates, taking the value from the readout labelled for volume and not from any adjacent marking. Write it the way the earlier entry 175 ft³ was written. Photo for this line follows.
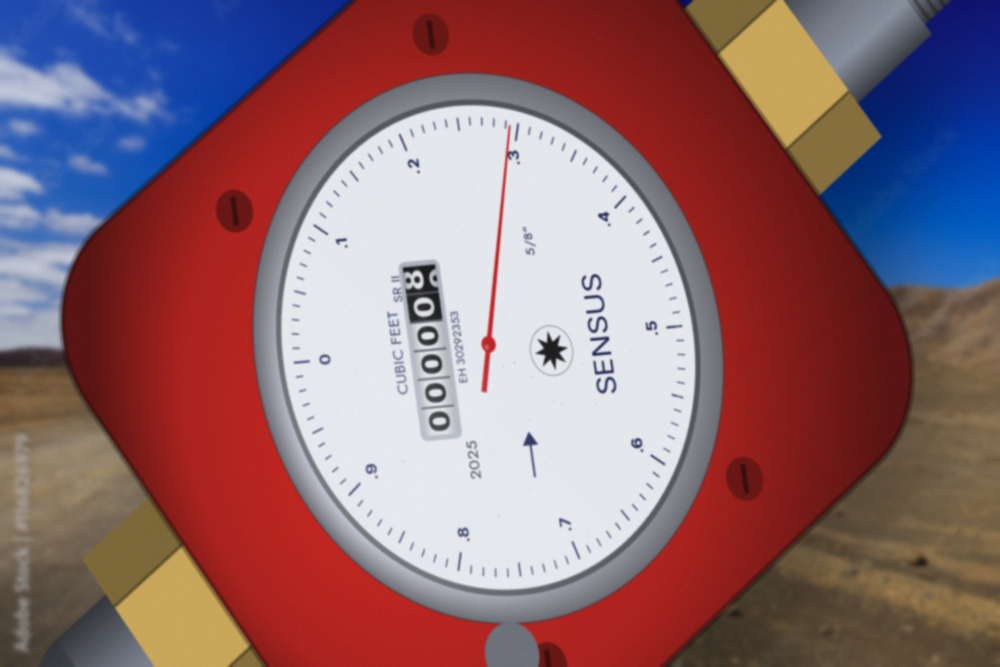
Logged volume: 8.29 ft³
